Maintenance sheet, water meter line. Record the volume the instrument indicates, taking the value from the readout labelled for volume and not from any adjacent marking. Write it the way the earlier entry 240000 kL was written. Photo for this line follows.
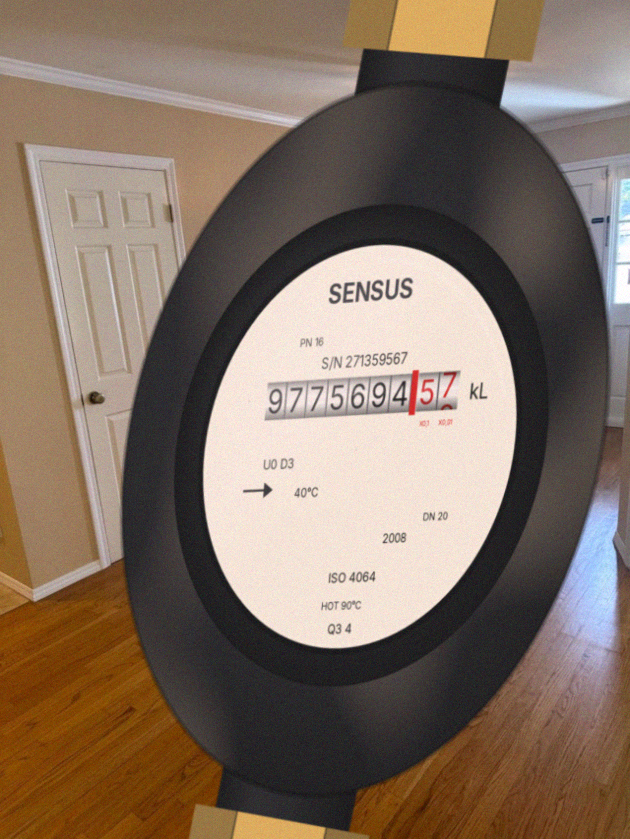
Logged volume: 9775694.57 kL
